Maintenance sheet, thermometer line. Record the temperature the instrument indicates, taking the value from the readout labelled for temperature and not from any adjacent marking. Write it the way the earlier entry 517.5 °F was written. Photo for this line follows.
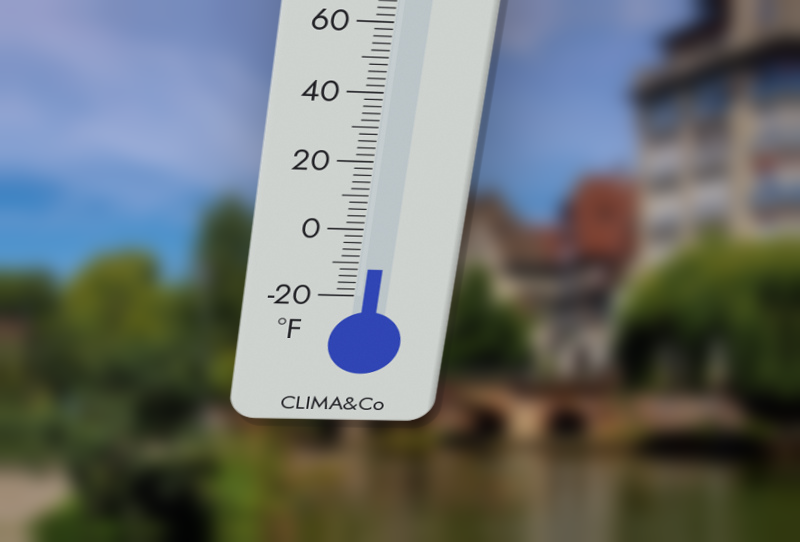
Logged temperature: -12 °F
